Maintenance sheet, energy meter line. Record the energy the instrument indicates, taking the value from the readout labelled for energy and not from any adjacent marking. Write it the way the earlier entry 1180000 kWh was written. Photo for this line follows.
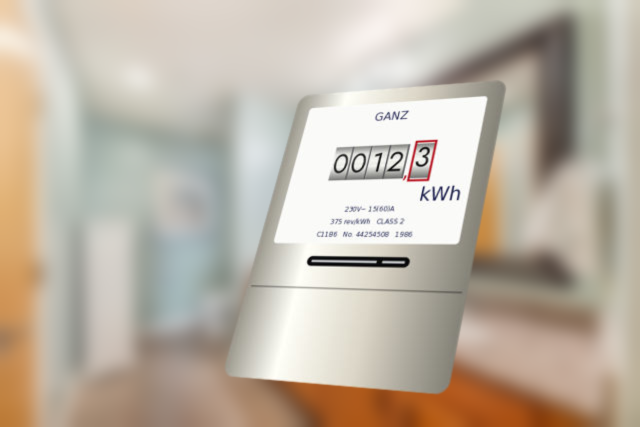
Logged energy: 12.3 kWh
